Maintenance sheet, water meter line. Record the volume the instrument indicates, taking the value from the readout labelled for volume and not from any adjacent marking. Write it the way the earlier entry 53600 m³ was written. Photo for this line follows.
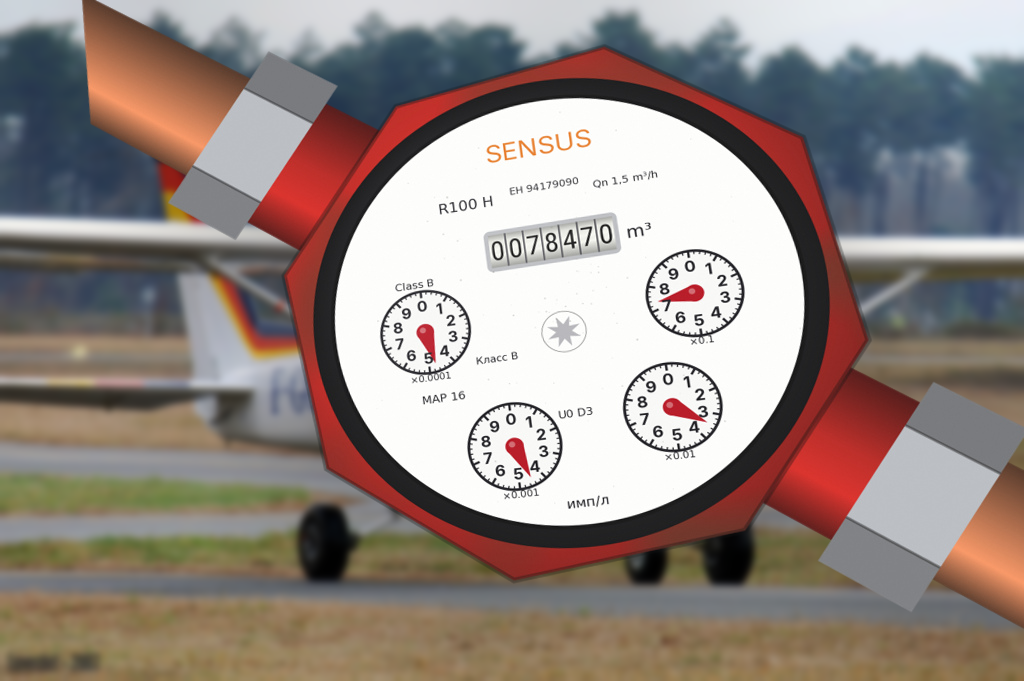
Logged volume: 78470.7344 m³
